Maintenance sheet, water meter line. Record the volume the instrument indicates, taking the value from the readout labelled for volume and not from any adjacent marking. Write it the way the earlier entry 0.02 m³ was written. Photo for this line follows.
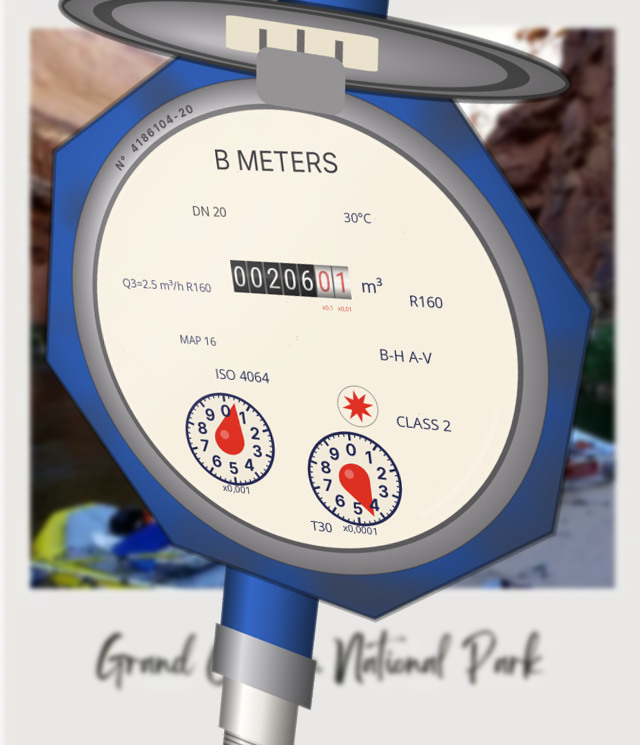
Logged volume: 206.0104 m³
